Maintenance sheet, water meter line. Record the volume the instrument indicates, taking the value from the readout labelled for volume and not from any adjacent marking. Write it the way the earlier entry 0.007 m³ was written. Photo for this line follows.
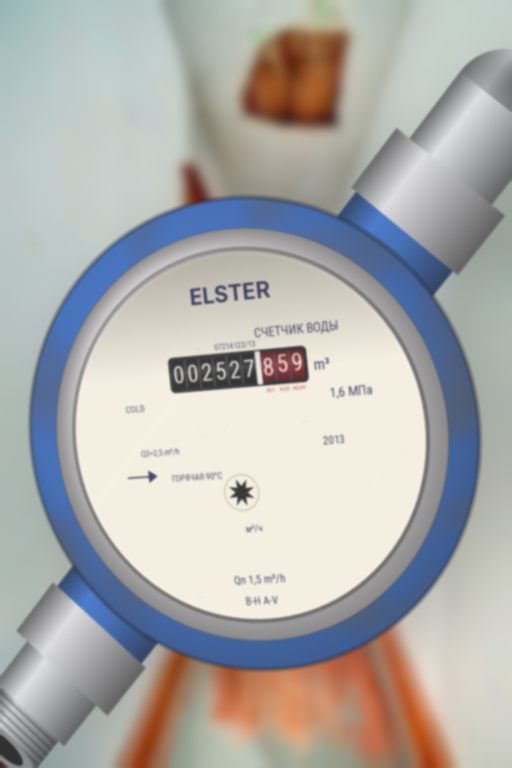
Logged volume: 2527.859 m³
